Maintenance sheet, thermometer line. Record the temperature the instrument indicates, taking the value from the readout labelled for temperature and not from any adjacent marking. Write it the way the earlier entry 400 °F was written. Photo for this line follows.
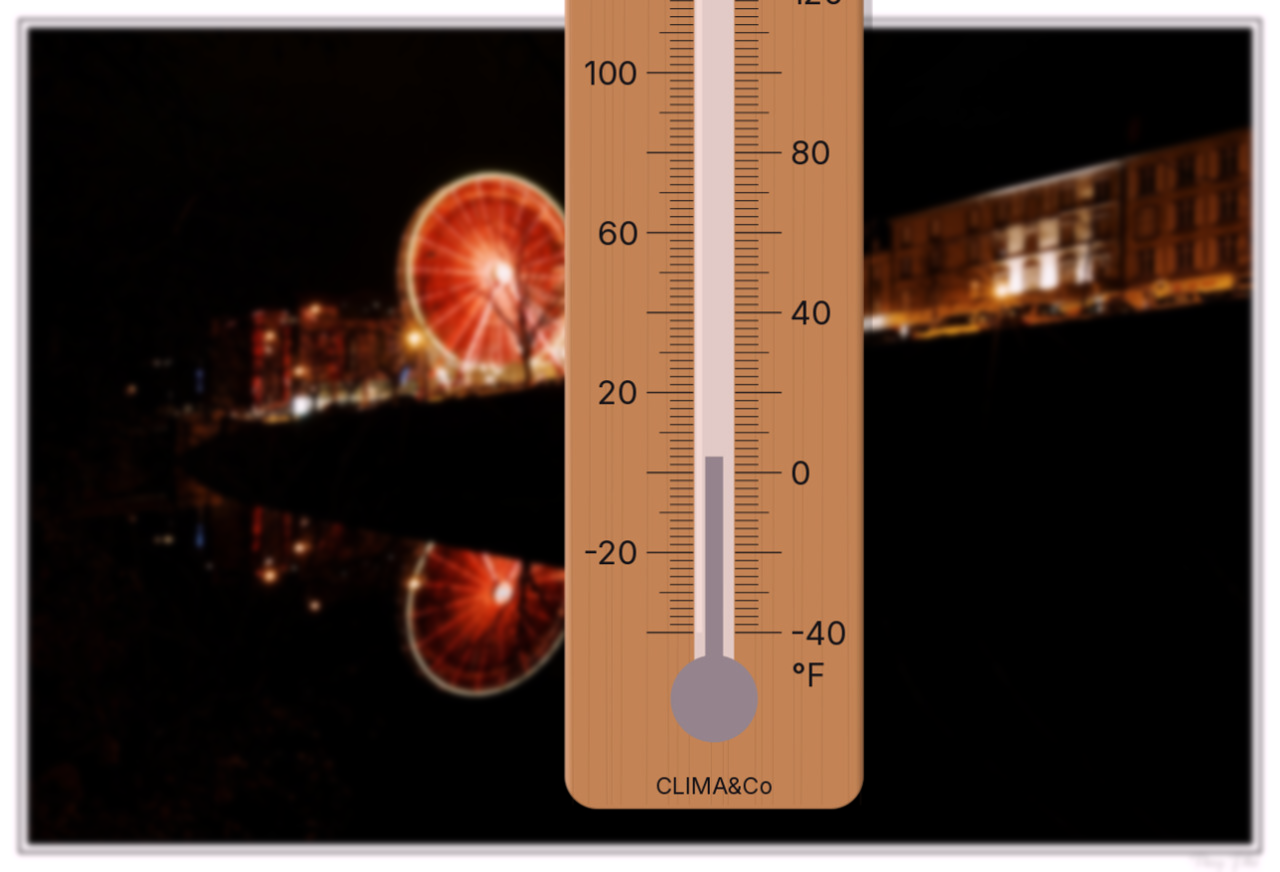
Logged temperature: 4 °F
